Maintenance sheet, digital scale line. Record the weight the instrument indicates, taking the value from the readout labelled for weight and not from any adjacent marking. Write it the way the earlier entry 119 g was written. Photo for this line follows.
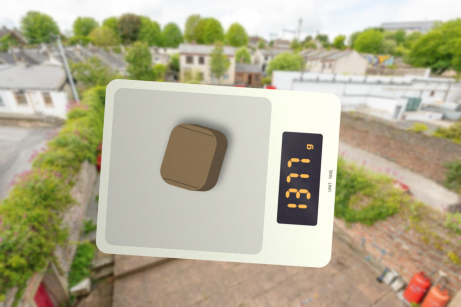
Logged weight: 1377 g
